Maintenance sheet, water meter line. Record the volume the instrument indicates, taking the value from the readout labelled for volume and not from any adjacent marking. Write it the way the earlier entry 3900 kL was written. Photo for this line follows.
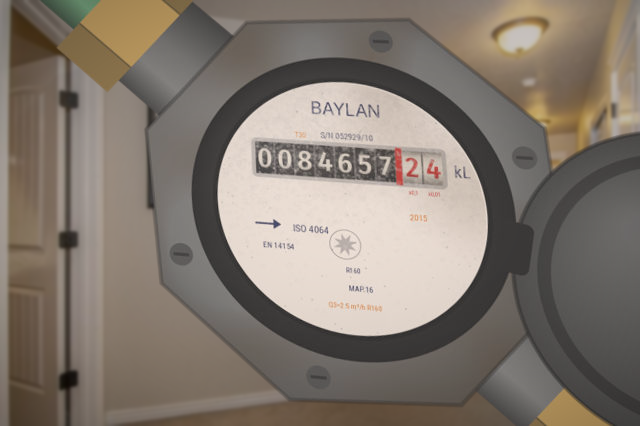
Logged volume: 84657.24 kL
